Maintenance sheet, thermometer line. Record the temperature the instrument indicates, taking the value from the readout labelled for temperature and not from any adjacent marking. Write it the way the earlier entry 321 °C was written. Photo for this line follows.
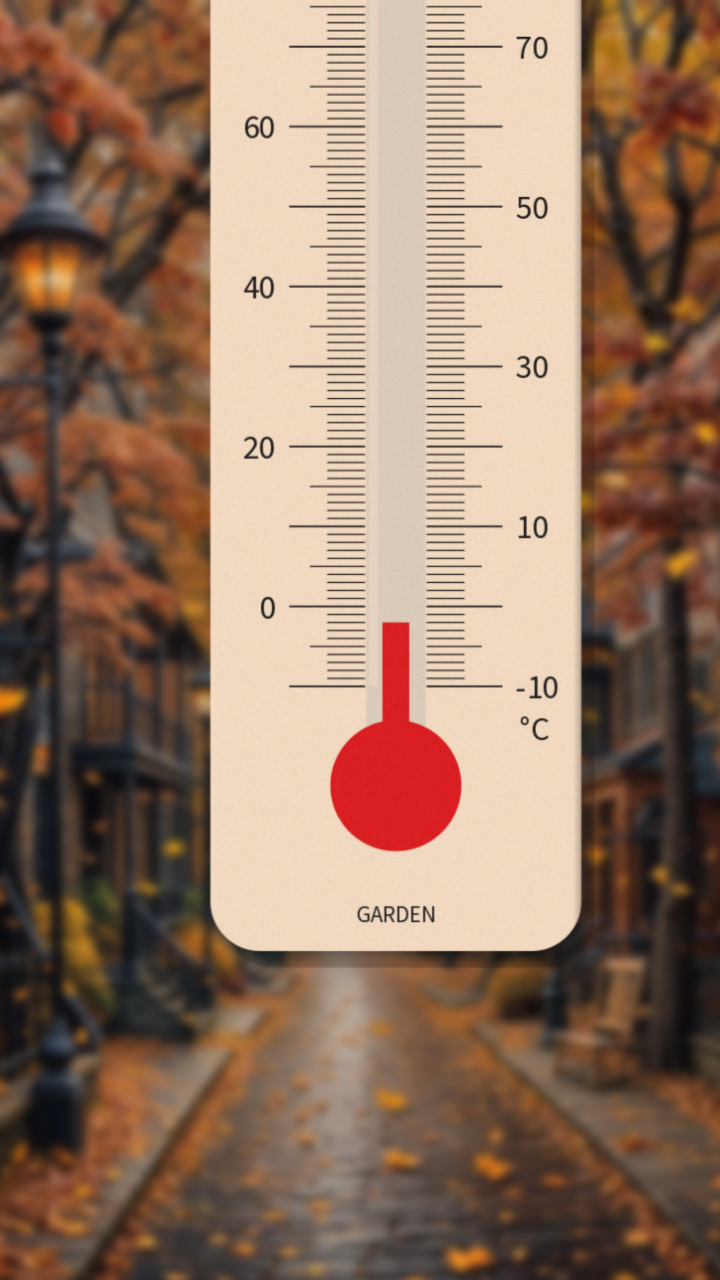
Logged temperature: -2 °C
